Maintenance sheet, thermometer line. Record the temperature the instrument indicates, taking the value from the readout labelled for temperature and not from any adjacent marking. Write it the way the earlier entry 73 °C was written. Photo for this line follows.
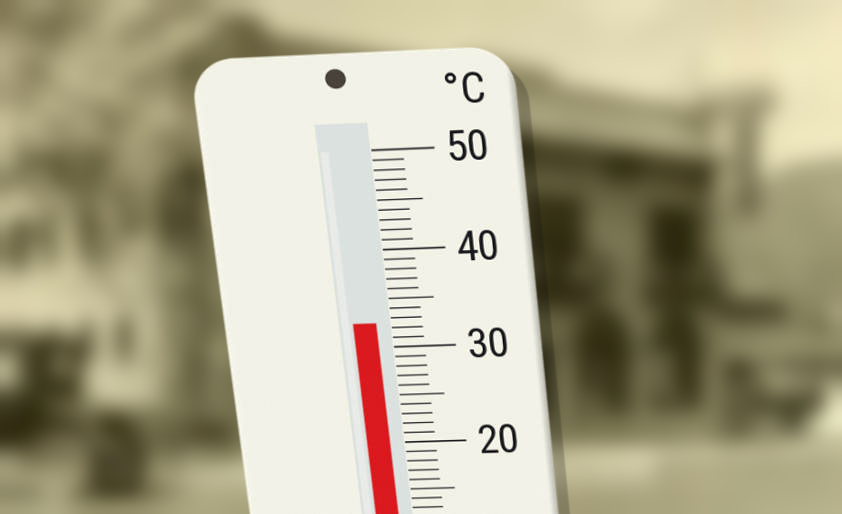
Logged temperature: 32.5 °C
